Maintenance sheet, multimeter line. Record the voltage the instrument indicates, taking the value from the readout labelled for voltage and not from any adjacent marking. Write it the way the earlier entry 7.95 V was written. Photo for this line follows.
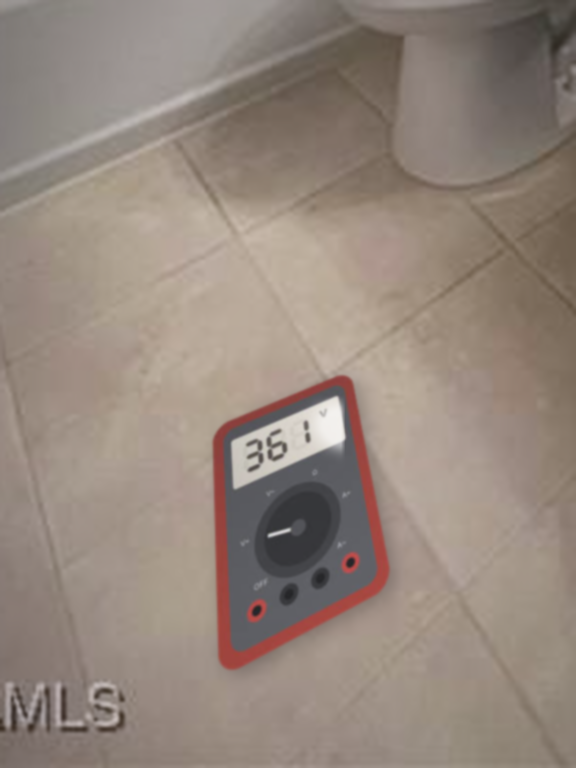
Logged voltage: 361 V
